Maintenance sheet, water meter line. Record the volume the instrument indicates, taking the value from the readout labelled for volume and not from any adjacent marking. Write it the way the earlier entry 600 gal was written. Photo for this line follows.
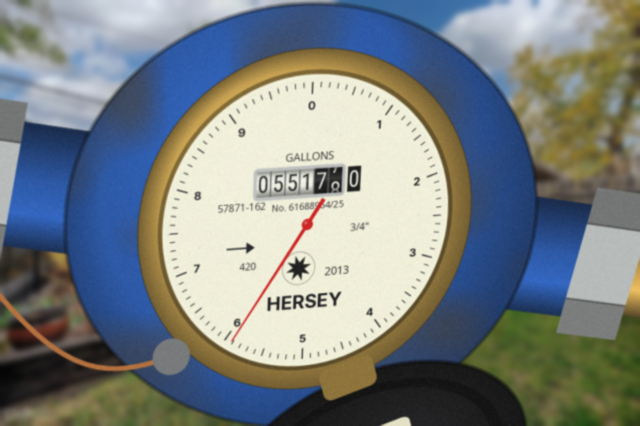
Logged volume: 551775.9 gal
